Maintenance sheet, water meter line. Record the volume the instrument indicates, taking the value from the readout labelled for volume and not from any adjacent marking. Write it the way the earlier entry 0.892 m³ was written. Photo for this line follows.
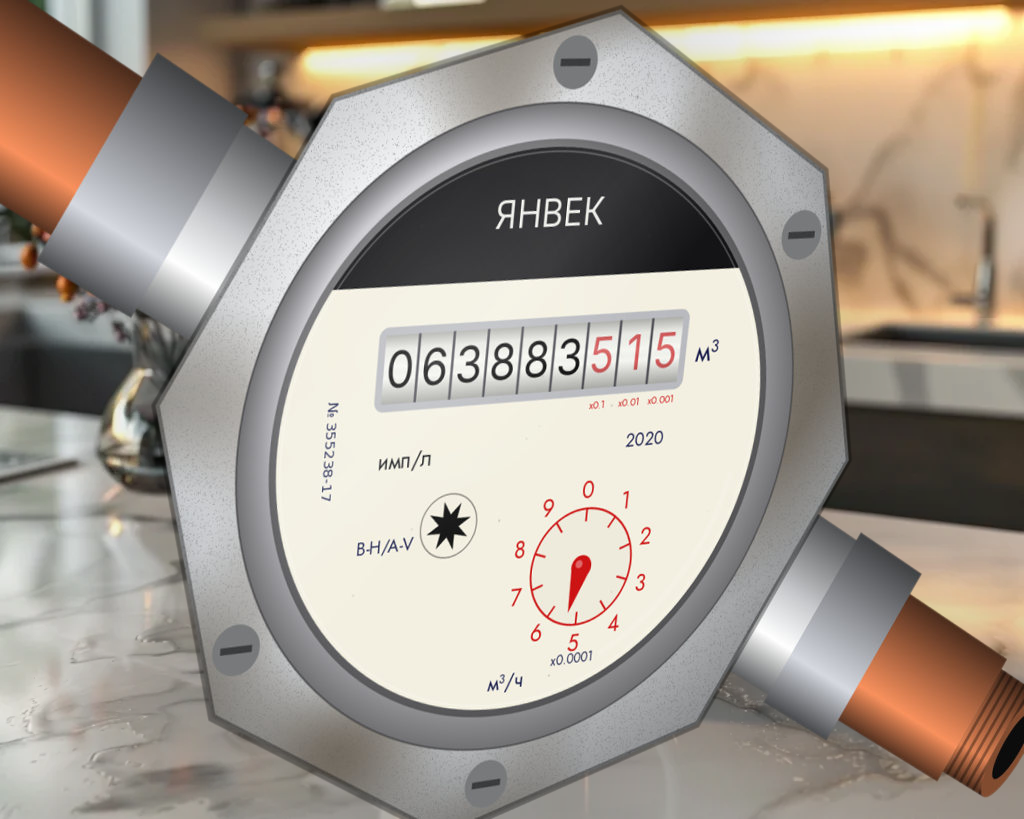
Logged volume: 63883.5155 m³
